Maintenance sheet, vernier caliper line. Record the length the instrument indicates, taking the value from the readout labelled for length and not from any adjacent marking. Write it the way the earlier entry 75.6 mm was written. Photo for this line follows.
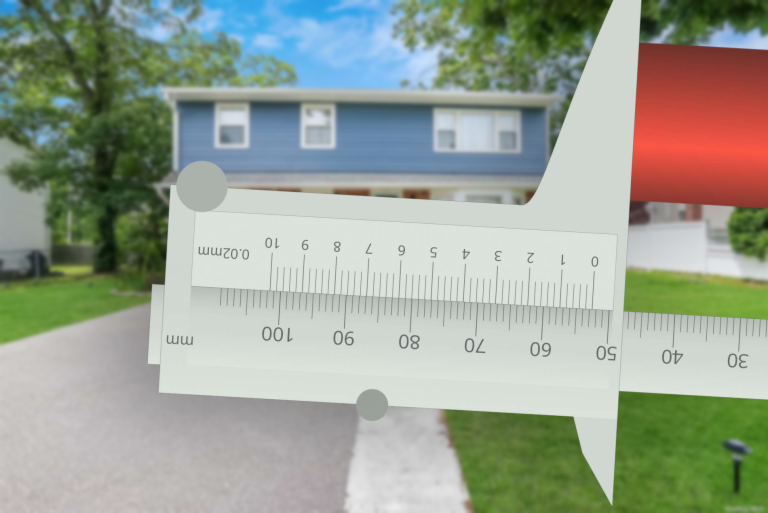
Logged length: 52.6 mm
